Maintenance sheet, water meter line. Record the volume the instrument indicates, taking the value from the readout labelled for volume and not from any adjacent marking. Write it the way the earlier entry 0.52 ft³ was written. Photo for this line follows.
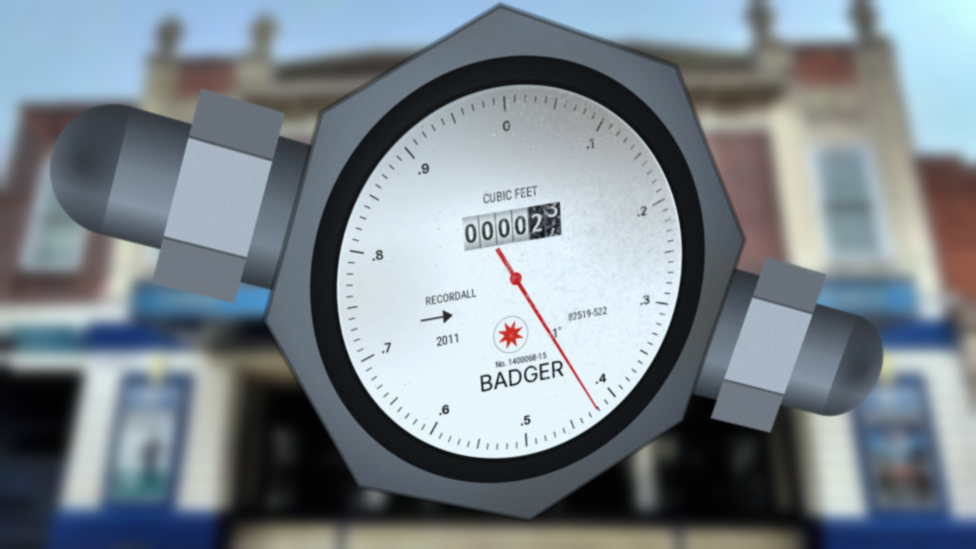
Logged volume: 23.42 ft³
